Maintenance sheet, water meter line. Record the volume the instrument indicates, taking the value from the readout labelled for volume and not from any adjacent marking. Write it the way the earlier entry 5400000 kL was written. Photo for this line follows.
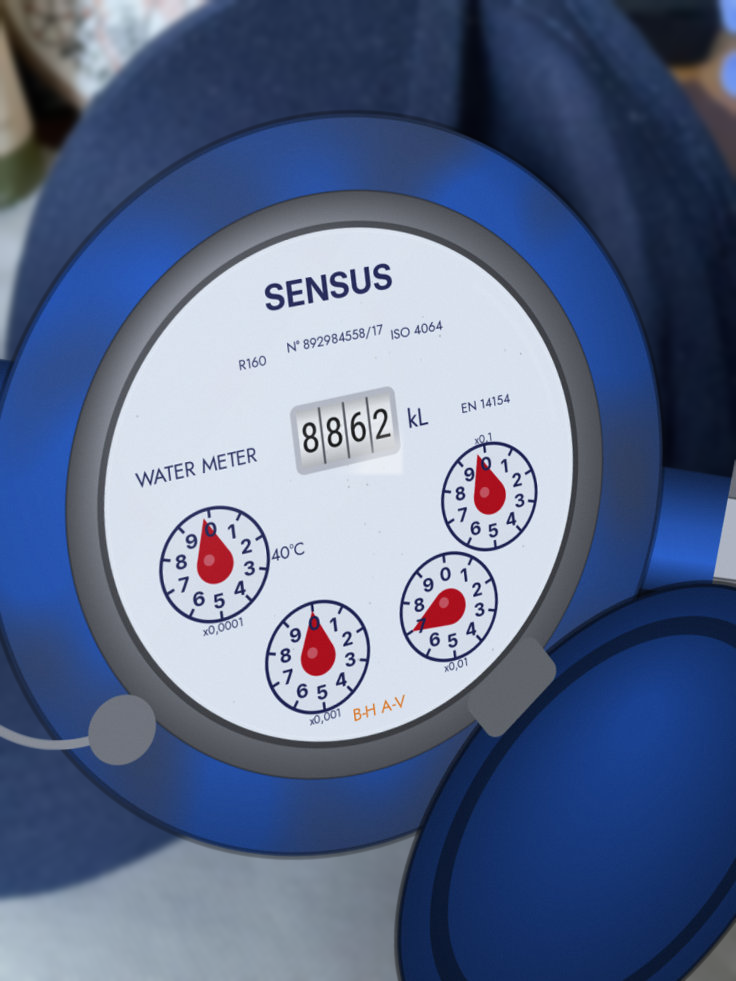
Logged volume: 8861.9699 kL
